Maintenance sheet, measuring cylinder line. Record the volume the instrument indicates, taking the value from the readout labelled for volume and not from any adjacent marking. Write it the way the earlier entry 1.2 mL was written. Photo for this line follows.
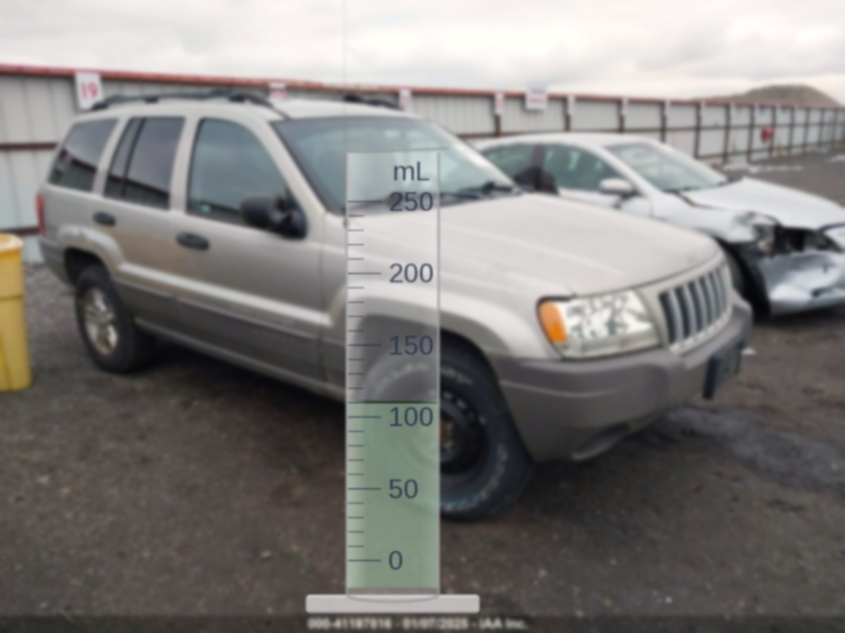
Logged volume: 110 mL
